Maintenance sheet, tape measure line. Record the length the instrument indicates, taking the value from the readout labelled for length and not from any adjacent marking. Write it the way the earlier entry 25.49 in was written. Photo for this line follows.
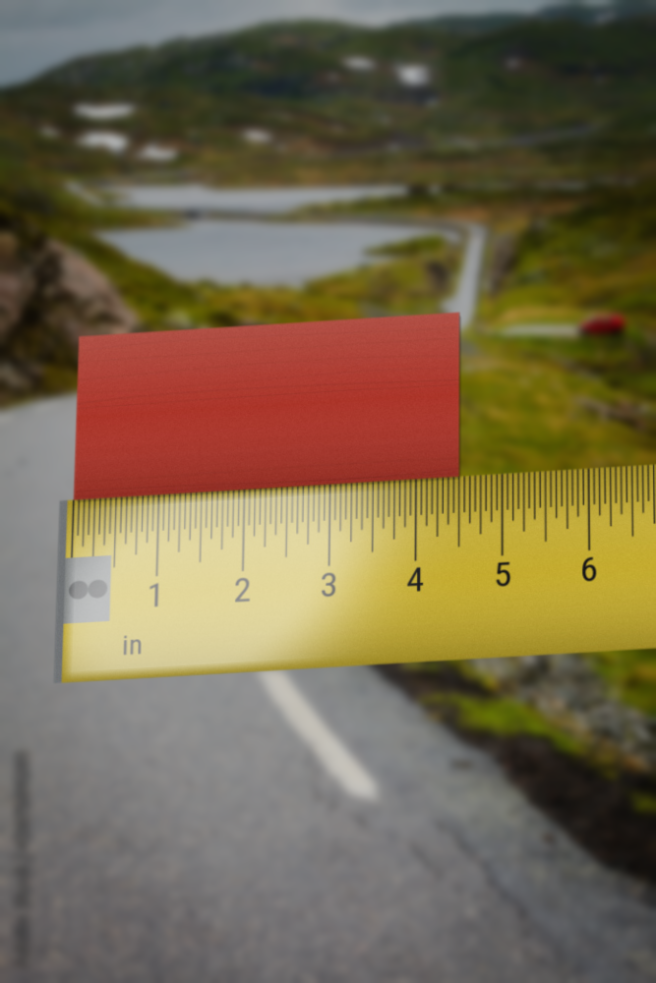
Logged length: 4.5 in
